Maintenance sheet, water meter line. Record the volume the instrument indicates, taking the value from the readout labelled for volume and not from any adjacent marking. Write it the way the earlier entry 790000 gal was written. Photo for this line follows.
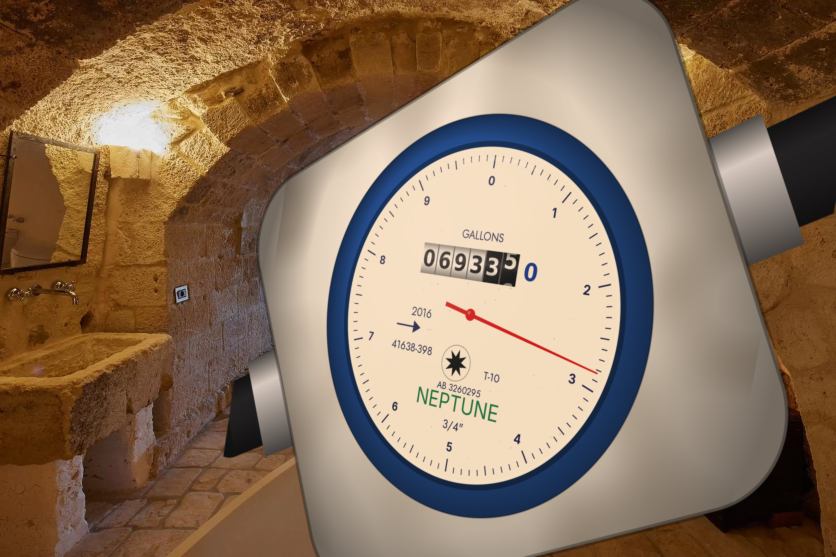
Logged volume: 693352.8 gal
